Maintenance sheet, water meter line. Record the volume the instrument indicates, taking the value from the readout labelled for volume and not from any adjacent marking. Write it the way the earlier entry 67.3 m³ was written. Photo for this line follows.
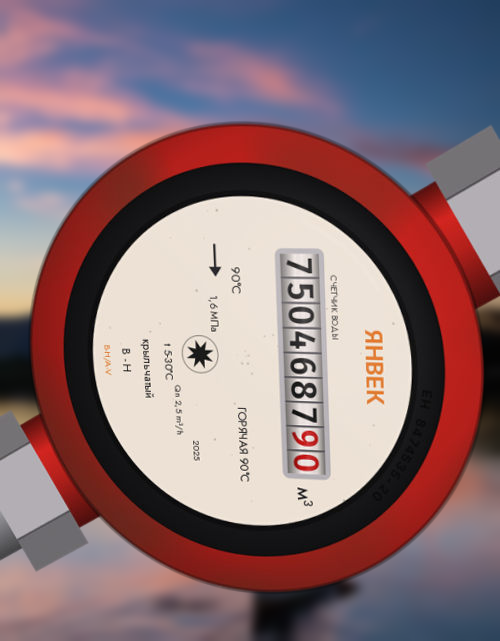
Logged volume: 7504687.90 m³
